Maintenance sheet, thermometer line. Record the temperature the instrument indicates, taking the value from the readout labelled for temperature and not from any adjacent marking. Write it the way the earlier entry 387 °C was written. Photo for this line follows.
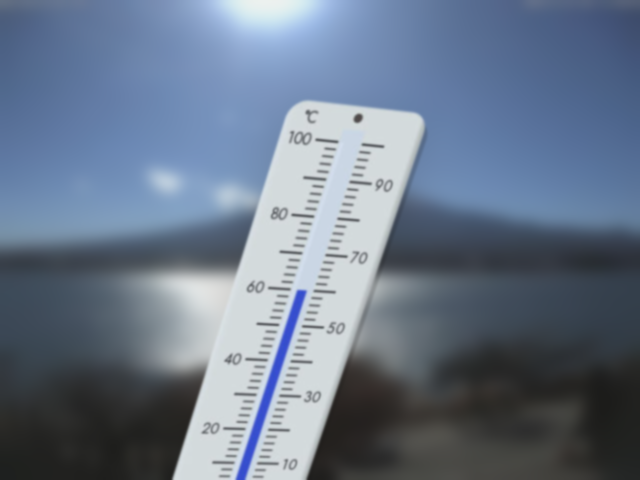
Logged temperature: 60 °C
